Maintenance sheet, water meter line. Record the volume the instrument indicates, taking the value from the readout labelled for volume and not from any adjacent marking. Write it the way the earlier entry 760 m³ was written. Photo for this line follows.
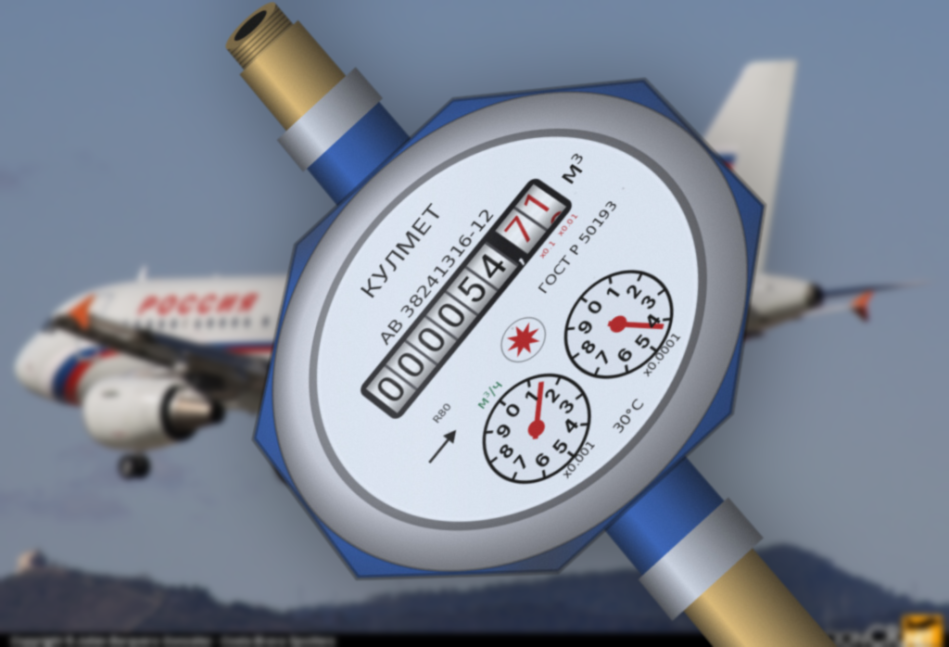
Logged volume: 54.7114 m³
